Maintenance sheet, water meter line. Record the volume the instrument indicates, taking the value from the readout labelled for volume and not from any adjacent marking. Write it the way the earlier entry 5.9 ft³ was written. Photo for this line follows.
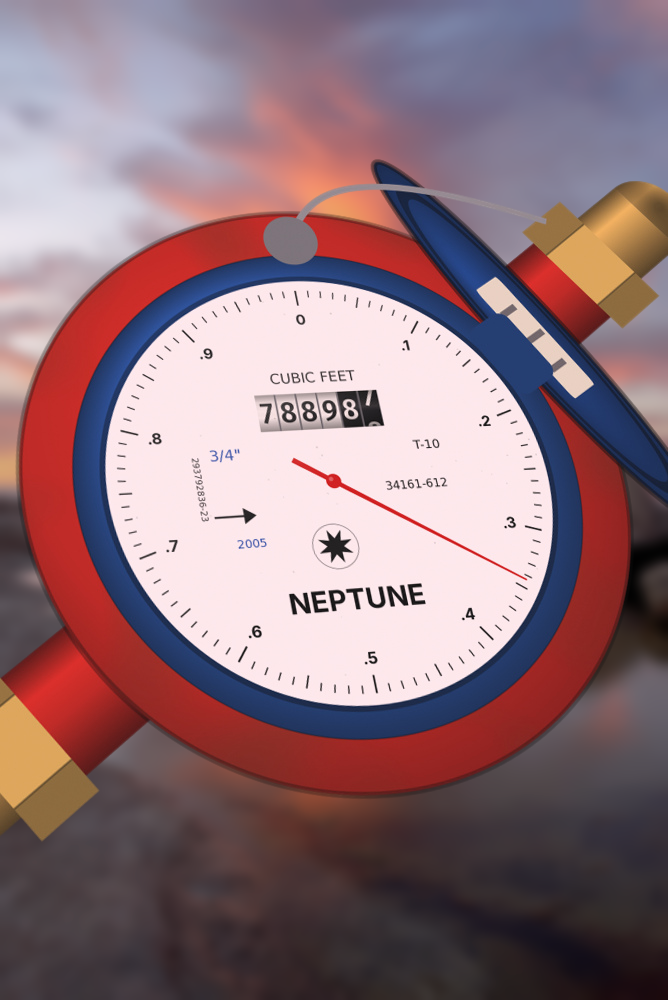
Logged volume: 788987.34 ft³
